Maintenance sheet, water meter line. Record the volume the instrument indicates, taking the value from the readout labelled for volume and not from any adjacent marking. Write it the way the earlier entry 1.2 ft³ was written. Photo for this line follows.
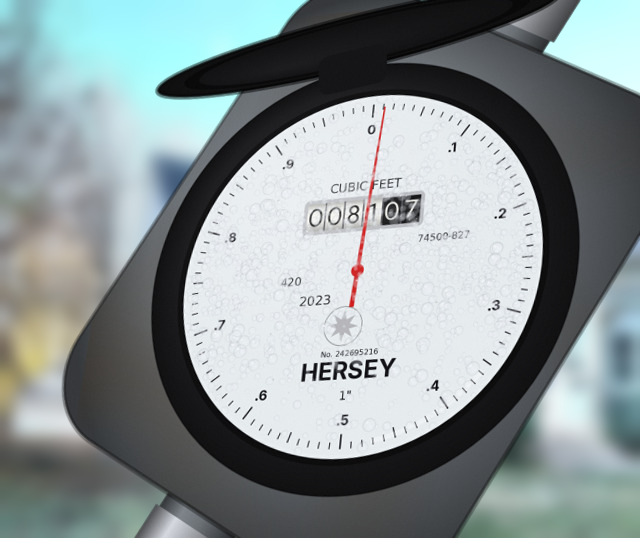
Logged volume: 8107.01 ft³
